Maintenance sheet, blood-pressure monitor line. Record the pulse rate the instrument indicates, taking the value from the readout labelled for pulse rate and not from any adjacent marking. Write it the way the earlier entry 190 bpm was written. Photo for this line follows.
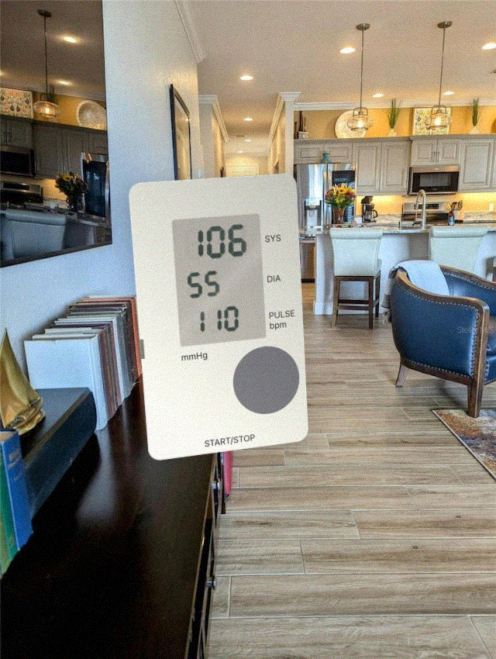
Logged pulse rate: 110 bpm
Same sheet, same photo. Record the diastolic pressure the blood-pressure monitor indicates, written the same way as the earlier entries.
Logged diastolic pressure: 55 mmHg
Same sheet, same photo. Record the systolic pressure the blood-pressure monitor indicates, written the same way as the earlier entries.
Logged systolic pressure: 106 mmHg
